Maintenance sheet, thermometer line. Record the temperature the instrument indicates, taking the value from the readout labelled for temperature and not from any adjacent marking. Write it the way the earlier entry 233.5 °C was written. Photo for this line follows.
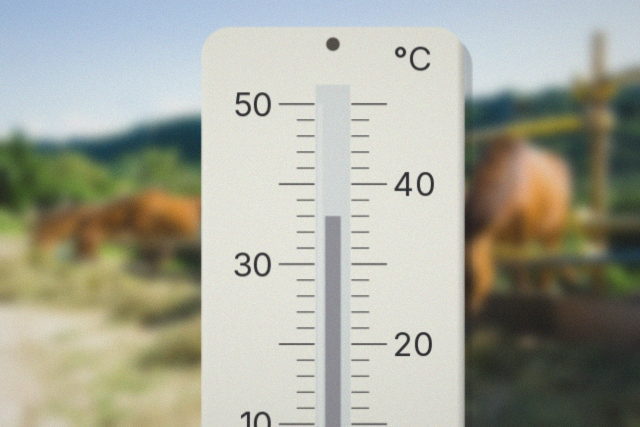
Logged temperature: 36 °C
